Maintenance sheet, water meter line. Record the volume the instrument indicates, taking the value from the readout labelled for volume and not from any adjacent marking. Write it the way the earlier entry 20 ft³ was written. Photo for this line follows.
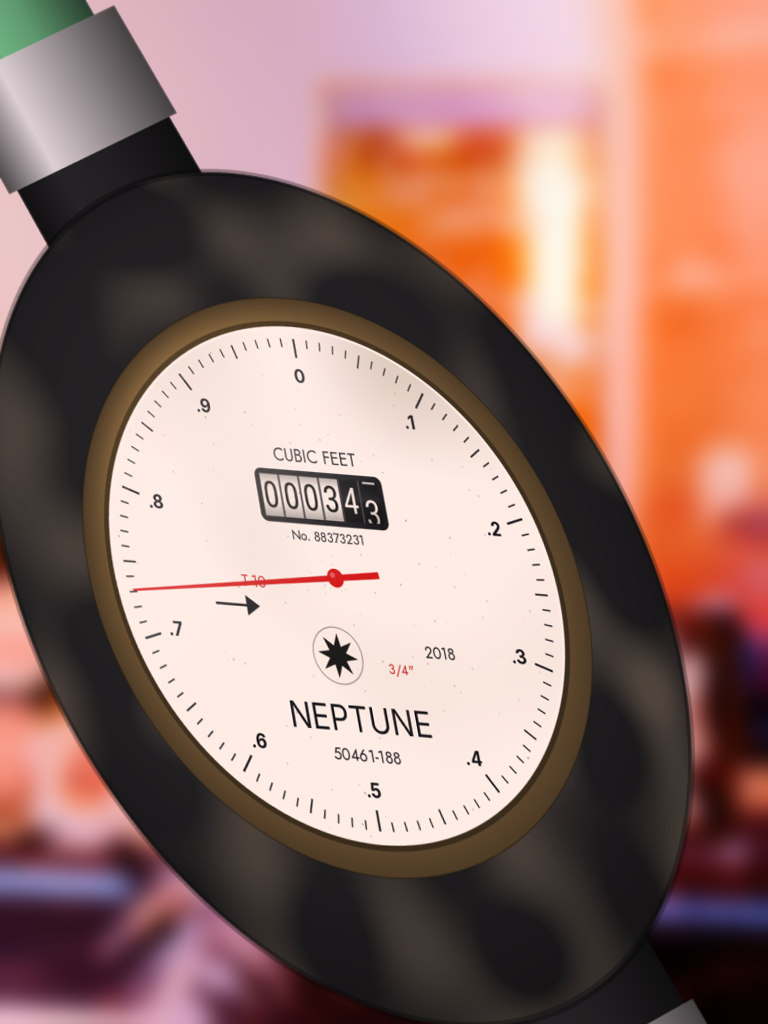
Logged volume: 342.73 ft³
